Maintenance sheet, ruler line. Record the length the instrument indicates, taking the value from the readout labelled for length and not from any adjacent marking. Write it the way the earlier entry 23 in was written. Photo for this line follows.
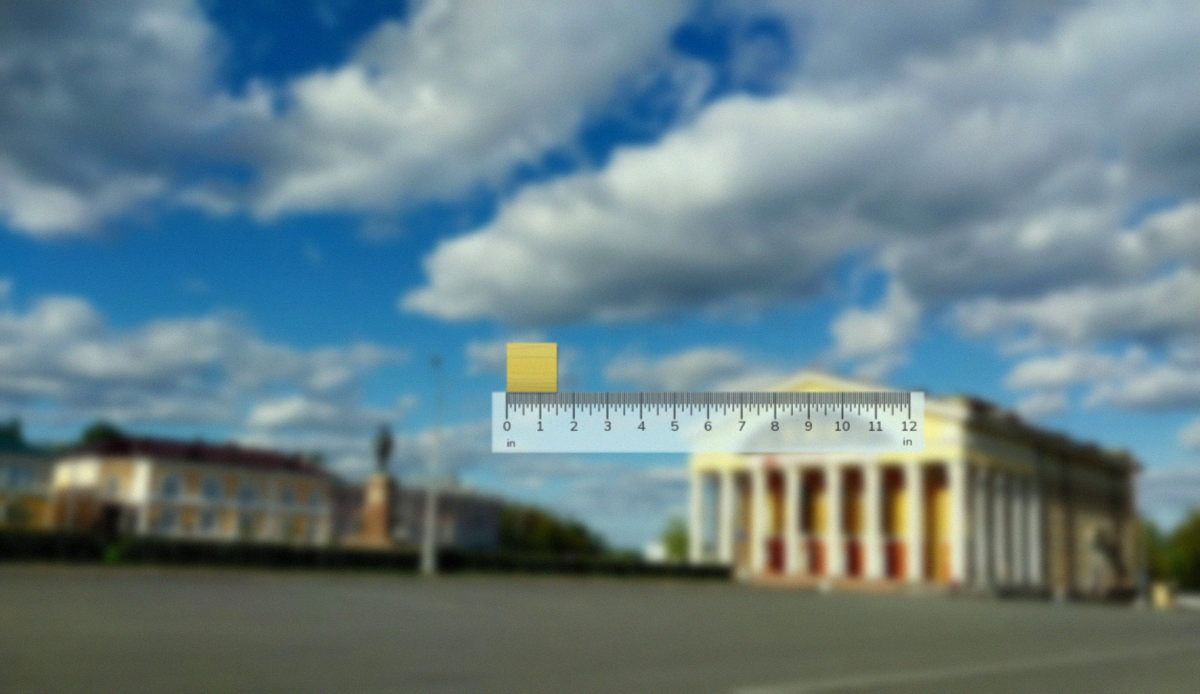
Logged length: 1.5 in
